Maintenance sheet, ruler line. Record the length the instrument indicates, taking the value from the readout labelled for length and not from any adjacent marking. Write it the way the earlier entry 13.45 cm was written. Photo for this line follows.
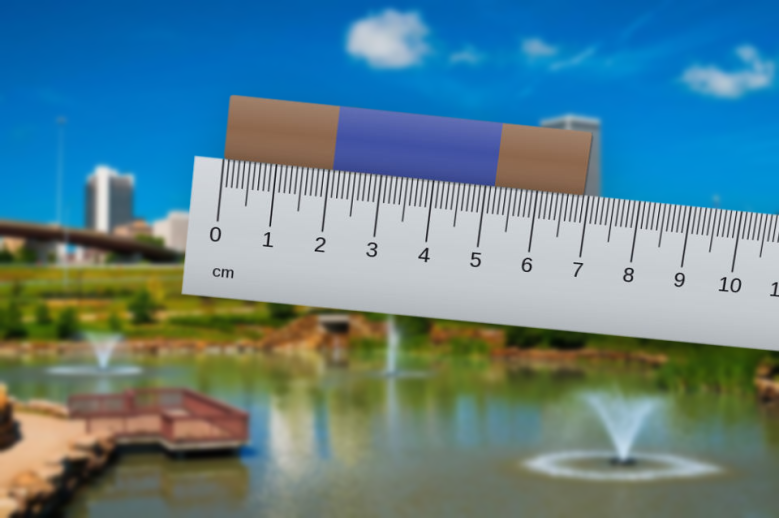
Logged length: 6.9 cm
